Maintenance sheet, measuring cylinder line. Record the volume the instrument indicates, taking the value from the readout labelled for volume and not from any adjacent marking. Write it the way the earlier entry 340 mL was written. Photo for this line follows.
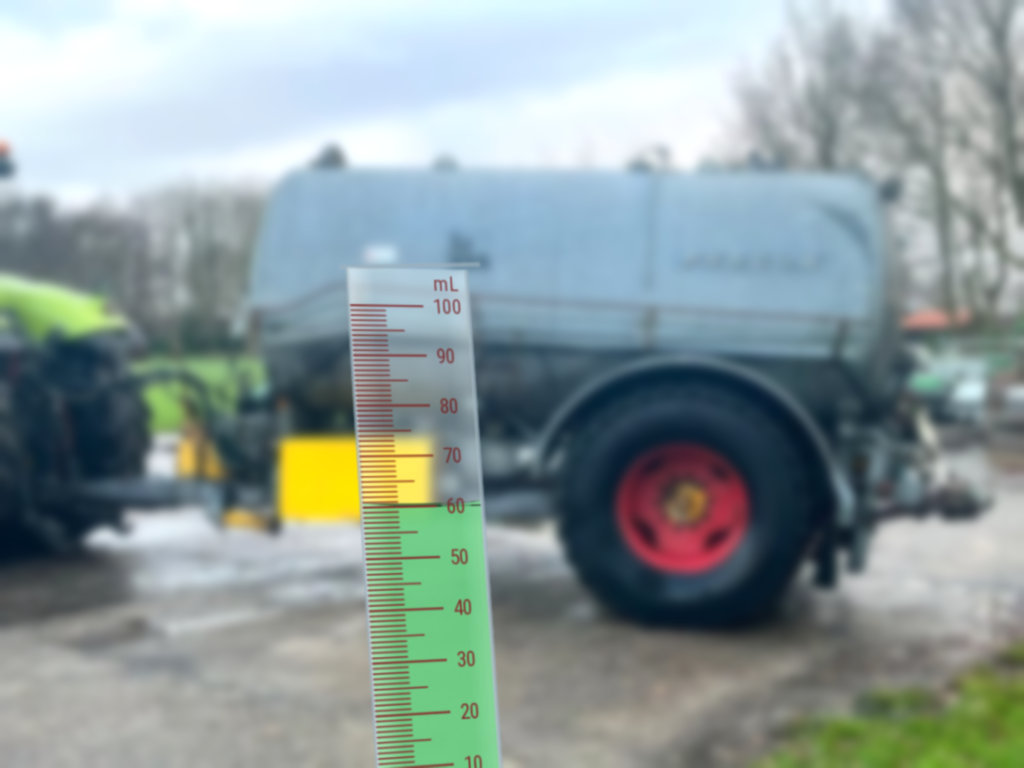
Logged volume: 60 mL
